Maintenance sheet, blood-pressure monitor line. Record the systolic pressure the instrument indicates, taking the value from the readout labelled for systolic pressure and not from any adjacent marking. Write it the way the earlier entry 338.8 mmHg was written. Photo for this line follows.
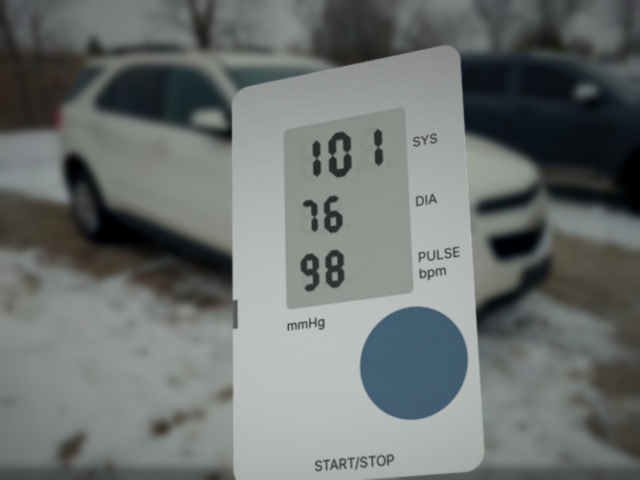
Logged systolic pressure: 101 mmHg
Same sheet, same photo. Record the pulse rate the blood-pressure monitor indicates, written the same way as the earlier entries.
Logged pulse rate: 98 bpm
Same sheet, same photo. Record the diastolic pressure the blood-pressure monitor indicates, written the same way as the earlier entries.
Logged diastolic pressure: 76 mmHg
